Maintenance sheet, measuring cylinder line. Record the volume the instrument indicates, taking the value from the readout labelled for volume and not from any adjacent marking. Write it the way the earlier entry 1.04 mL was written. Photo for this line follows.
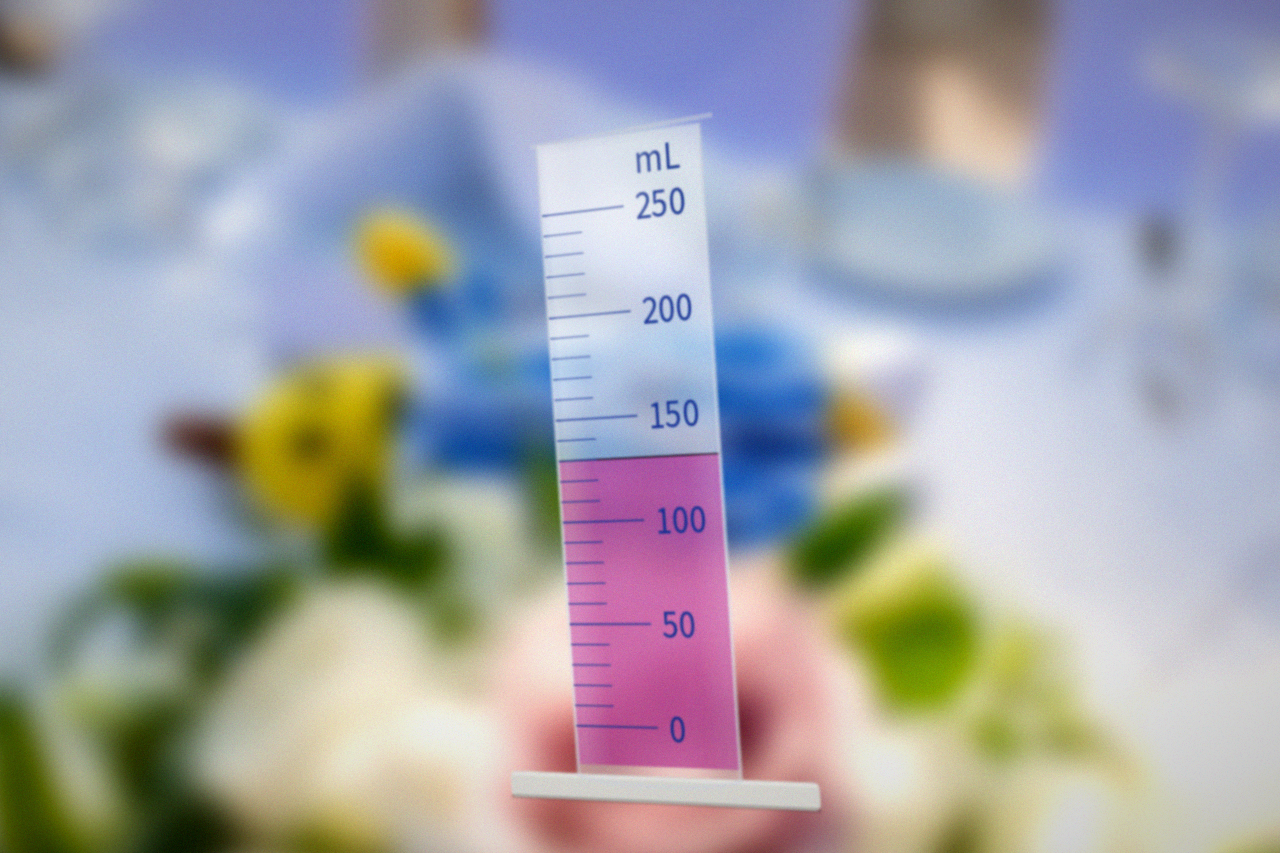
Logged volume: 130 mL
